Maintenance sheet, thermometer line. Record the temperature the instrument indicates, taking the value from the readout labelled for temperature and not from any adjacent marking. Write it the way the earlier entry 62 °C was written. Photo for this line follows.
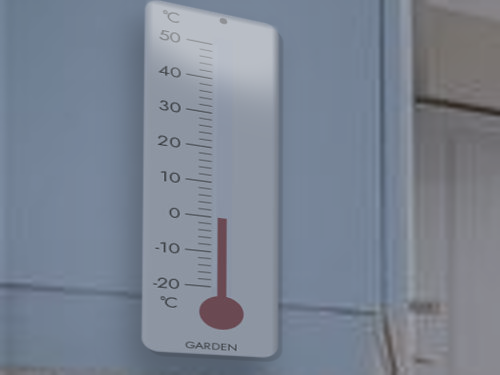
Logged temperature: 0 °C
